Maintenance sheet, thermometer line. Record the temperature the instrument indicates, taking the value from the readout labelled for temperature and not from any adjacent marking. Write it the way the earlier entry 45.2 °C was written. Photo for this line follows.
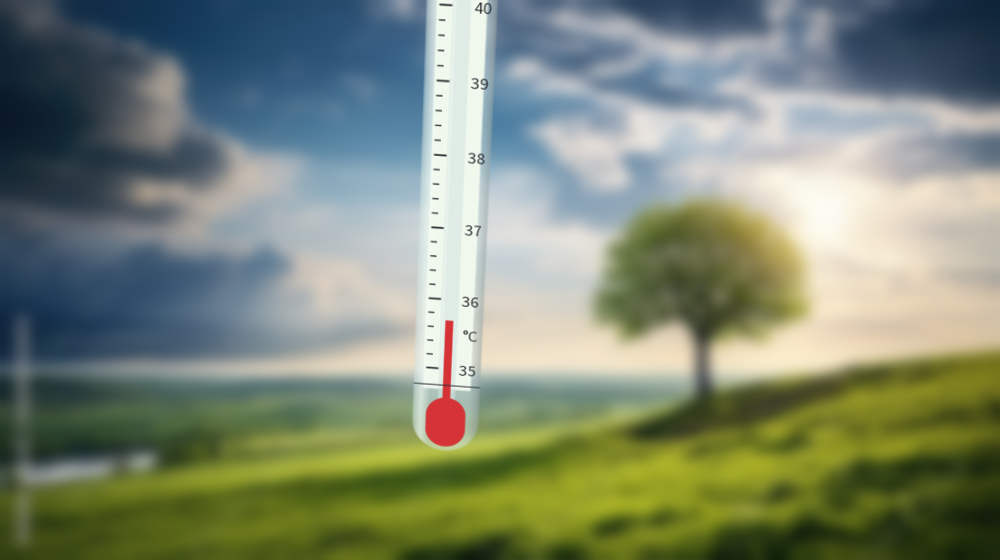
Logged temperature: 35.7 °C
